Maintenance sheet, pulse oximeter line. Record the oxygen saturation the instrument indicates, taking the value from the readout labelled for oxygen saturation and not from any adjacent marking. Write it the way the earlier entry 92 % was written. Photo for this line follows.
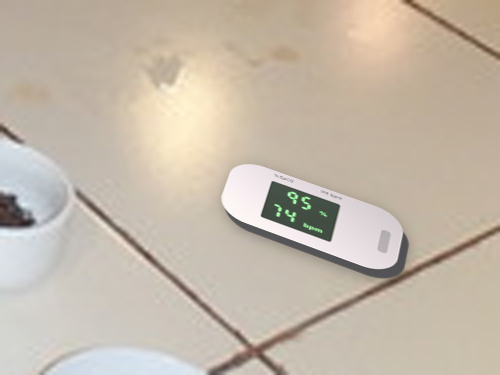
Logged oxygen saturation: 95 %
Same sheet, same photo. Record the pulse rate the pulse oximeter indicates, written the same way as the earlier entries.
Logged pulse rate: 74 bpm
